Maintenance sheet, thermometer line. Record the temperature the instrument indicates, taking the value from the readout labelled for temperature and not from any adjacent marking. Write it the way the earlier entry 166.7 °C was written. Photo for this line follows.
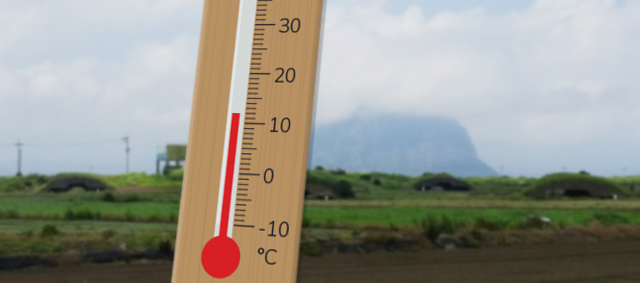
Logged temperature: 12 °C
